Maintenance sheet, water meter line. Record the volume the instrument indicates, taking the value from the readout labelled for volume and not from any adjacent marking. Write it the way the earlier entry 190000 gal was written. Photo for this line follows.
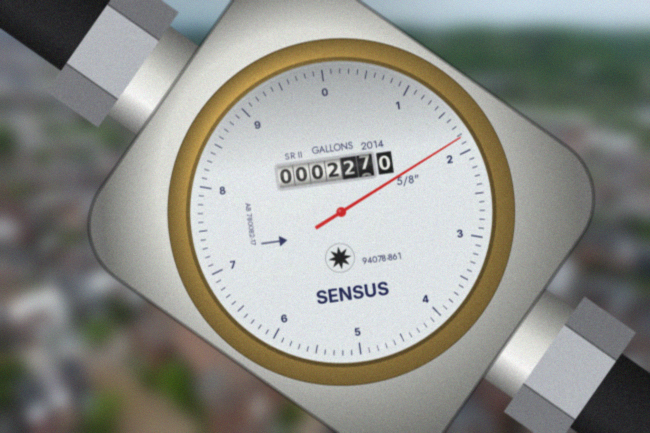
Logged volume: 2271.8 gal
